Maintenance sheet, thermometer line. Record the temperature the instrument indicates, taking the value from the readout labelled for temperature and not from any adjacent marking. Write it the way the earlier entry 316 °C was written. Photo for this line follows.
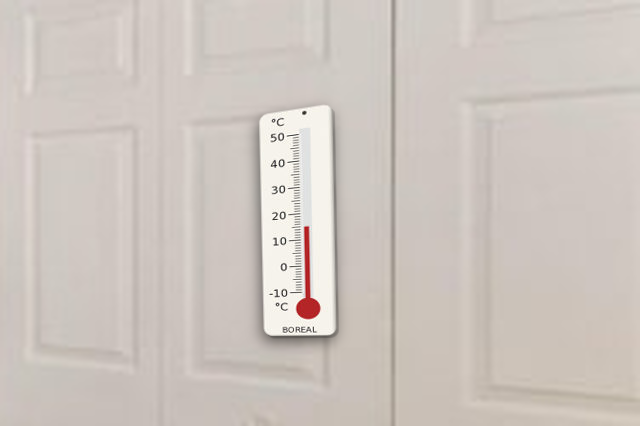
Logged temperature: 15 °C
